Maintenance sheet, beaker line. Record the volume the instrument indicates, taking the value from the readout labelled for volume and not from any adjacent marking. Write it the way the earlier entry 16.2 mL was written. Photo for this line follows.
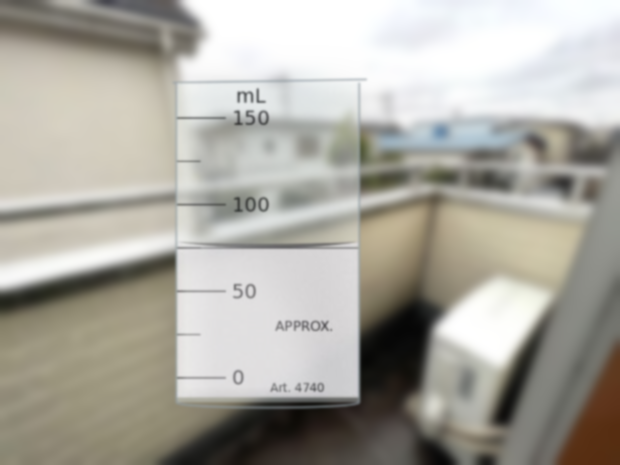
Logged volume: 75 mL
